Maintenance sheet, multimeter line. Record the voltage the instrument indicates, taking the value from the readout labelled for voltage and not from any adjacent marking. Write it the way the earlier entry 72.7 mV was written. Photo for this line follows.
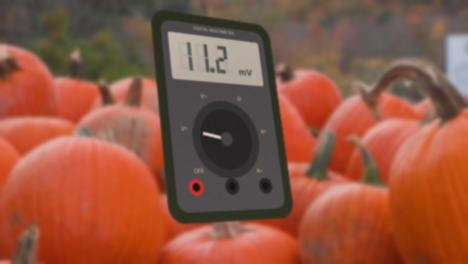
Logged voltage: 11.2 mV
